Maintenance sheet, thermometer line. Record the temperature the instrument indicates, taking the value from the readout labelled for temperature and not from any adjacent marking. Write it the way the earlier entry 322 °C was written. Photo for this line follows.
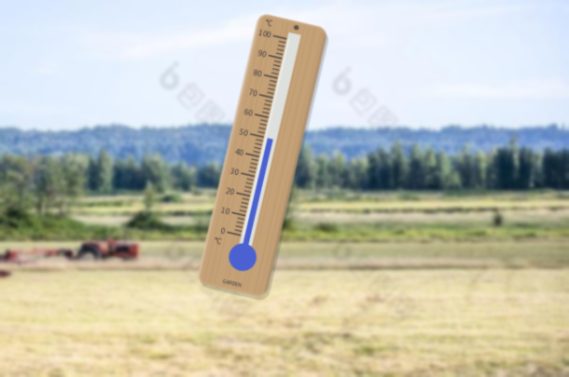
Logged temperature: 50 °C
